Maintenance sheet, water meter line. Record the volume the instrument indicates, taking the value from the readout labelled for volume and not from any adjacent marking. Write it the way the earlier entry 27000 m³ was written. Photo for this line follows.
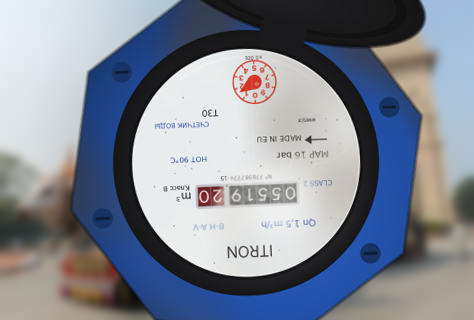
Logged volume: 5519.201 m³
